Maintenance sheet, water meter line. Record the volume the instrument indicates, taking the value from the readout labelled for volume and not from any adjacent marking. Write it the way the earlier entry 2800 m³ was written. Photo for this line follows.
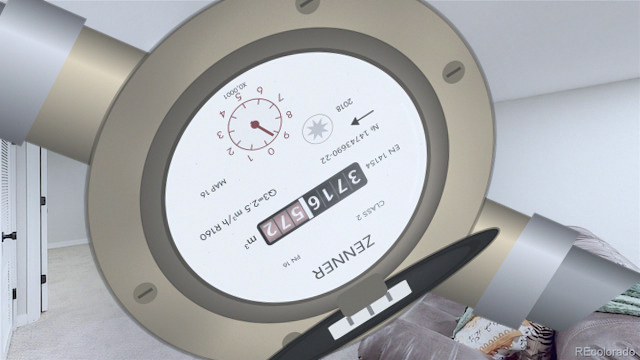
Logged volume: 3716.5719 m³
